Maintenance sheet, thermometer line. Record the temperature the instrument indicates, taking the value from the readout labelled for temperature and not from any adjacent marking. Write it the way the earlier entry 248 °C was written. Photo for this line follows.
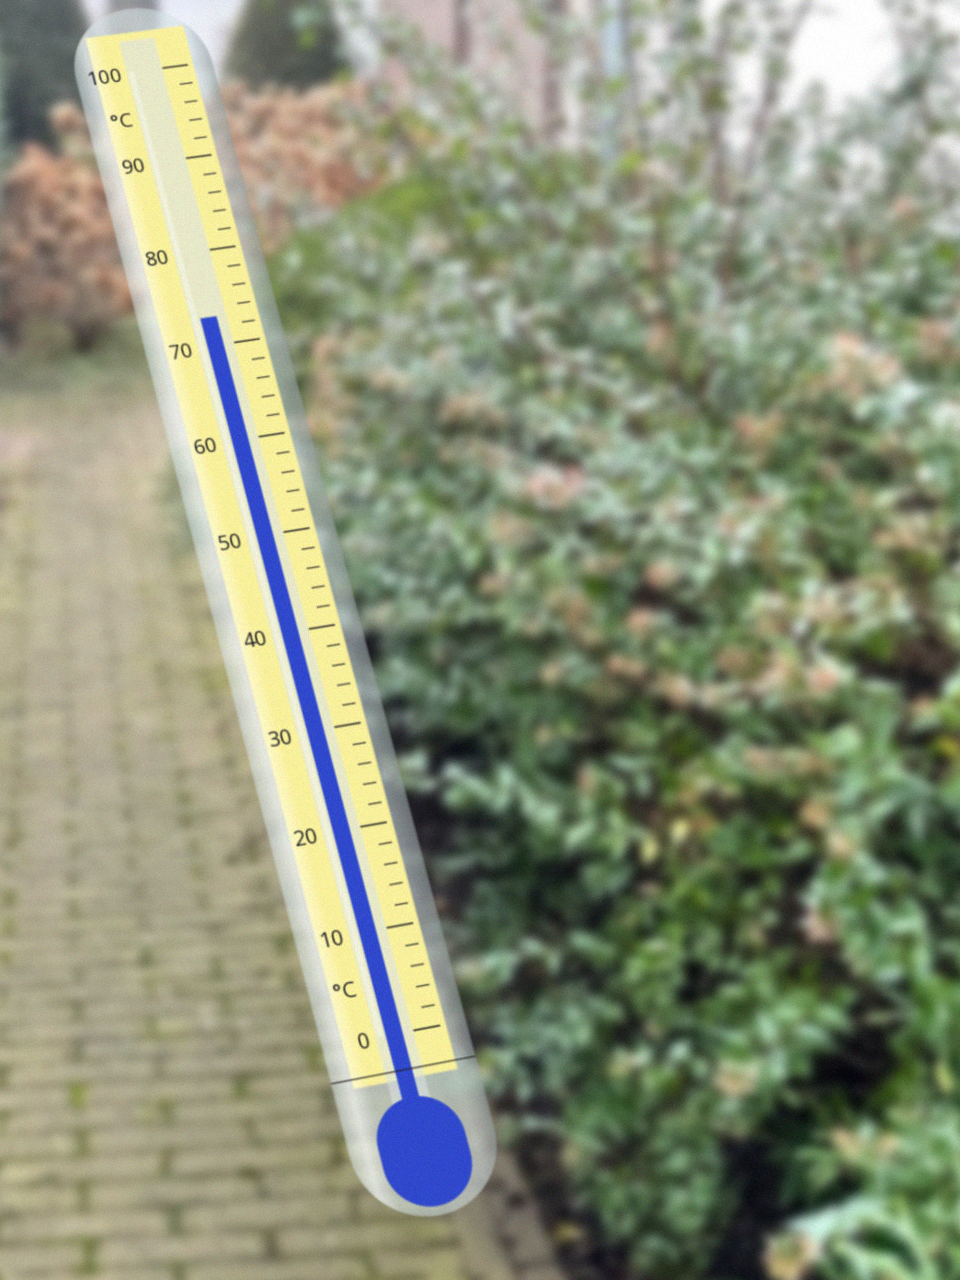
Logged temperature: 73 °C
